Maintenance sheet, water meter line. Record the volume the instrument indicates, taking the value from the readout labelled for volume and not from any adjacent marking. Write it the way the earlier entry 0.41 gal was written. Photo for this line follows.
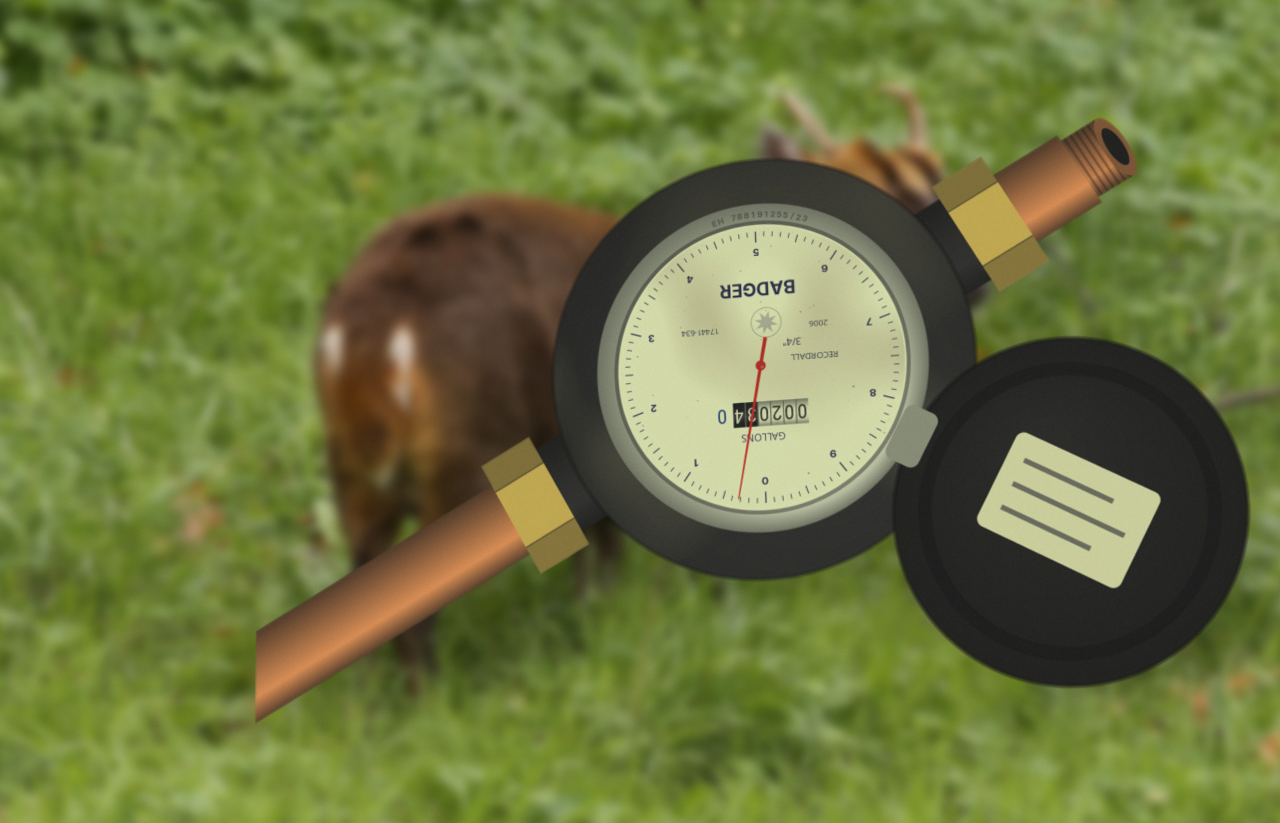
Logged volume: 20340.3 gal
